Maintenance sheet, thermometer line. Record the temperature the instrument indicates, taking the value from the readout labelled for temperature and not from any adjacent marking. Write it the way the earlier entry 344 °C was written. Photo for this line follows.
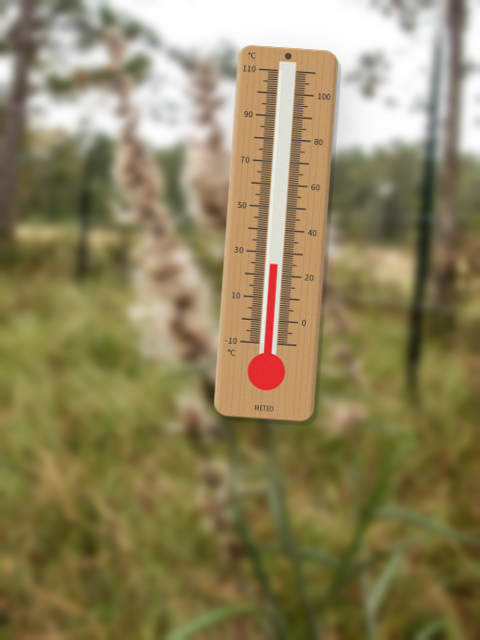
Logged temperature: 25 °C
